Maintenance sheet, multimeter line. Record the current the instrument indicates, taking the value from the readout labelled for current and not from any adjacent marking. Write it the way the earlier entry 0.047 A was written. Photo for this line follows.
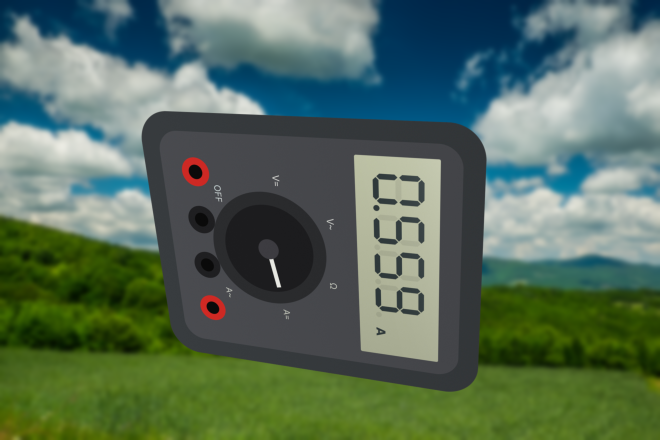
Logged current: 0.559 A
